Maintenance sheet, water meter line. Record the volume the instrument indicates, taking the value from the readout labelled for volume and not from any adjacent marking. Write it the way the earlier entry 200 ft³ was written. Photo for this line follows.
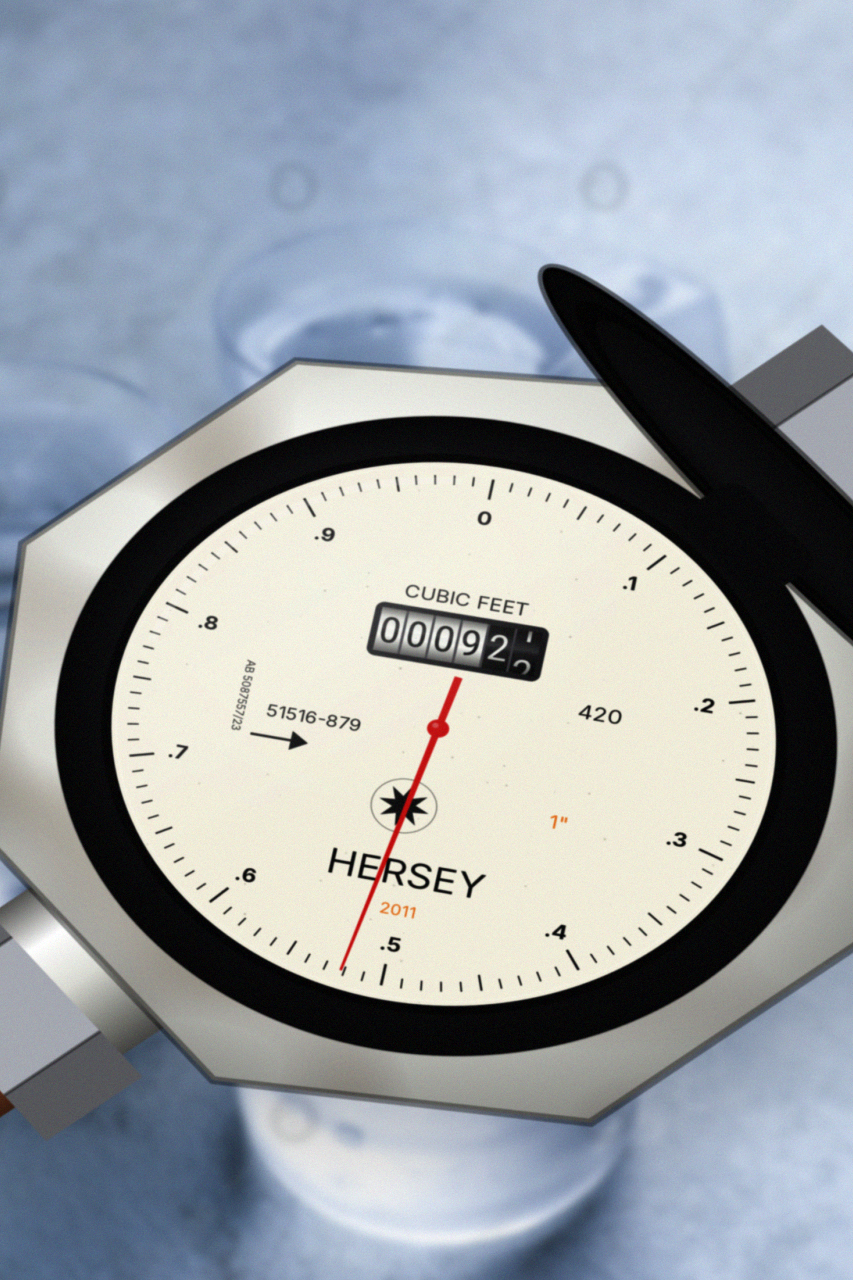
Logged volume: 921.52 ft³
